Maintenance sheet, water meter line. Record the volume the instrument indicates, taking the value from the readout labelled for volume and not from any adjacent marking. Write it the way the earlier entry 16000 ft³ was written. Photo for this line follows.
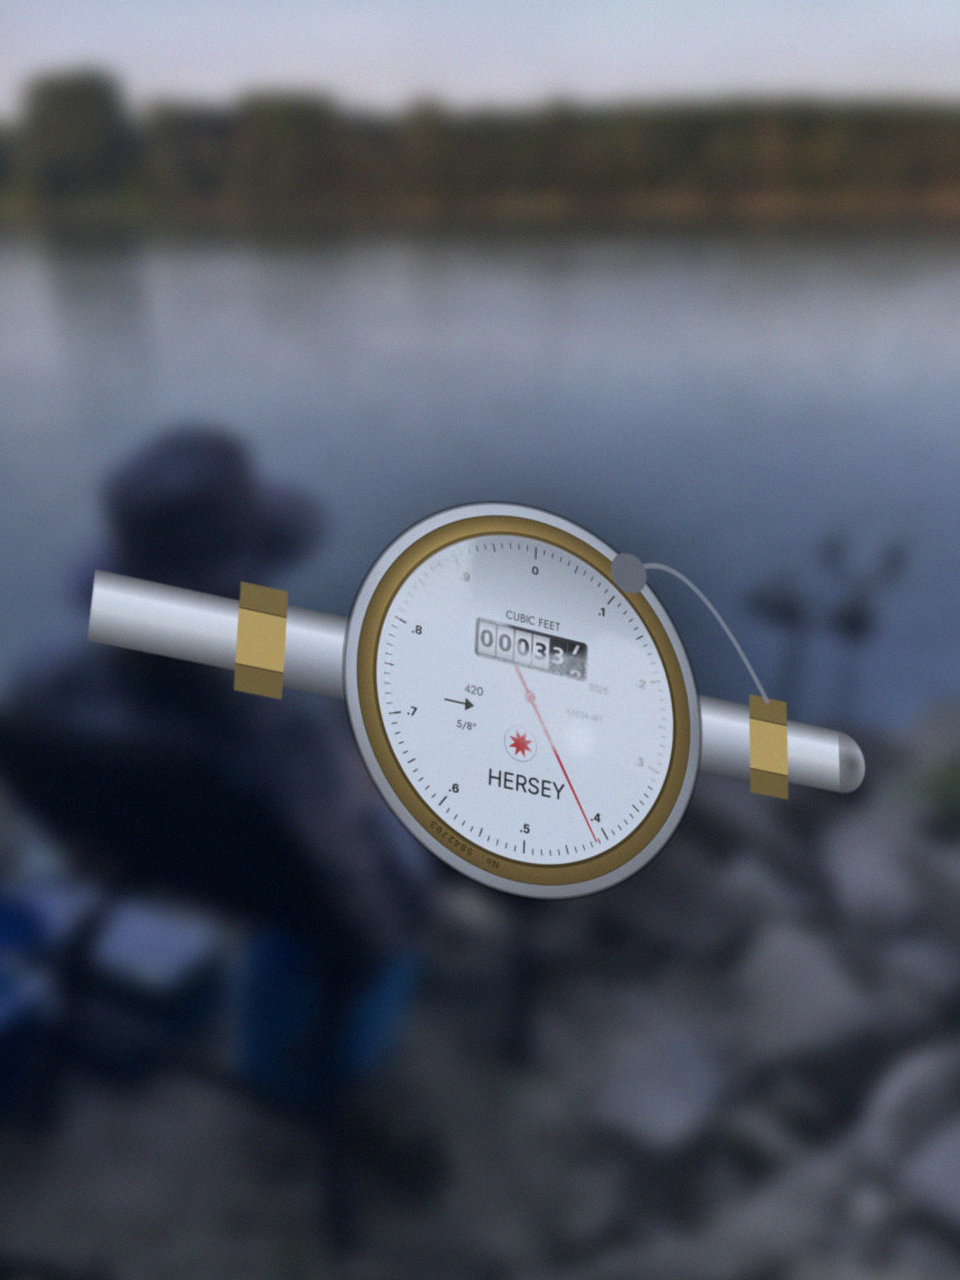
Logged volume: 337.41 ft³
